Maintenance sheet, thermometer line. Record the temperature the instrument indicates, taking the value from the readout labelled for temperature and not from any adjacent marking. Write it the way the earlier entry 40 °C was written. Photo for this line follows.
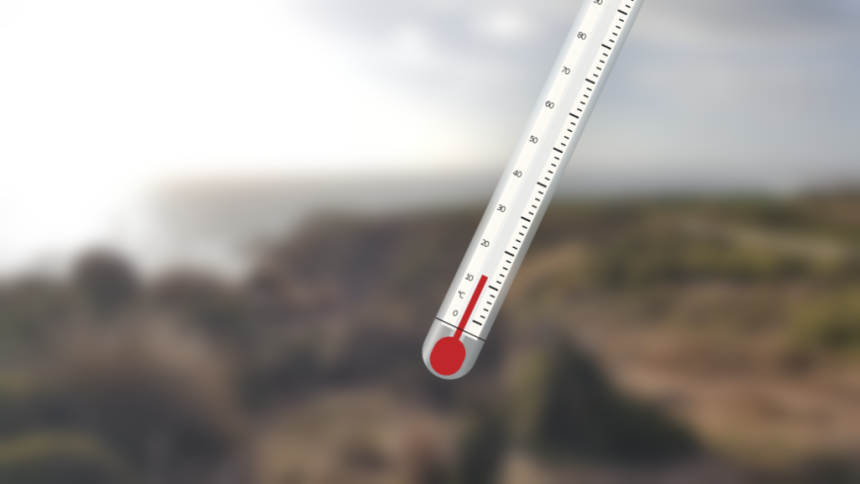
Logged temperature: 12 °C
